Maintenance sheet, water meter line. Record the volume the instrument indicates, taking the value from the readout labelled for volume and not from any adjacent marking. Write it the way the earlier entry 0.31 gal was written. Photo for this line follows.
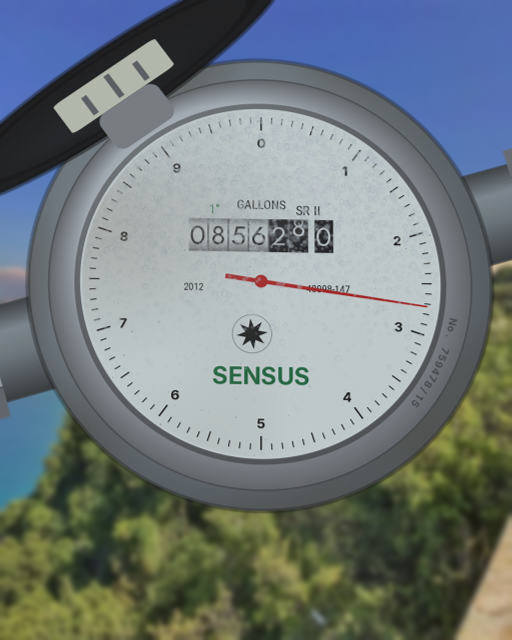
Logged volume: 856282.7 gal
